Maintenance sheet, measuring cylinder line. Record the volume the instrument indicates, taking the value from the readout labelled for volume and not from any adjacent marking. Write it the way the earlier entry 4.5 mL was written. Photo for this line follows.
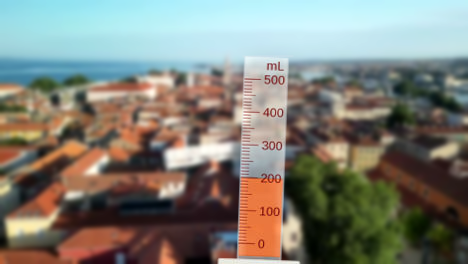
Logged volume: 200 mL
